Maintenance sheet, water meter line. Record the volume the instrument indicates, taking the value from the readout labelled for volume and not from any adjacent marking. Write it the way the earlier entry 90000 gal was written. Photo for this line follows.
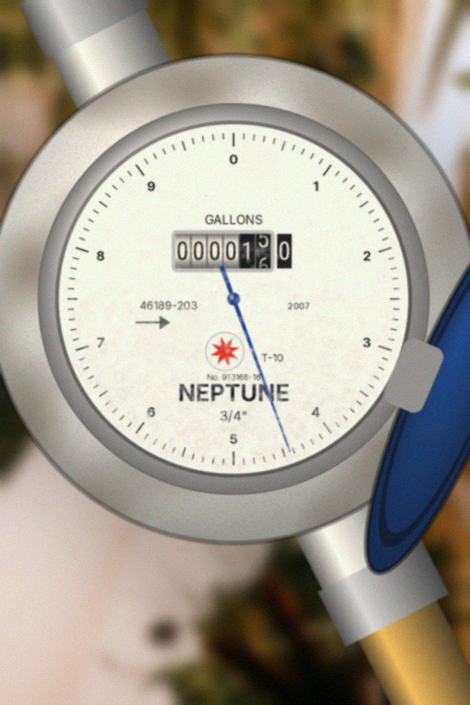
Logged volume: 154.4 gal
